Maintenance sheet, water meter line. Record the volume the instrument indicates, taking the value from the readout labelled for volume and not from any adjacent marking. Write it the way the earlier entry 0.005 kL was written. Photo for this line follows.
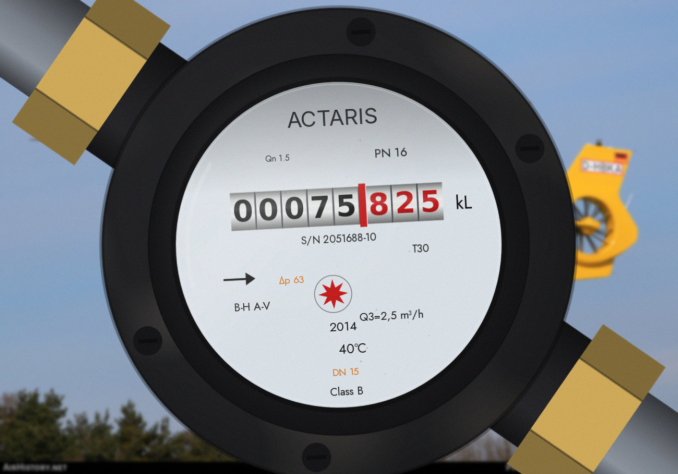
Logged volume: 75.825 kL
